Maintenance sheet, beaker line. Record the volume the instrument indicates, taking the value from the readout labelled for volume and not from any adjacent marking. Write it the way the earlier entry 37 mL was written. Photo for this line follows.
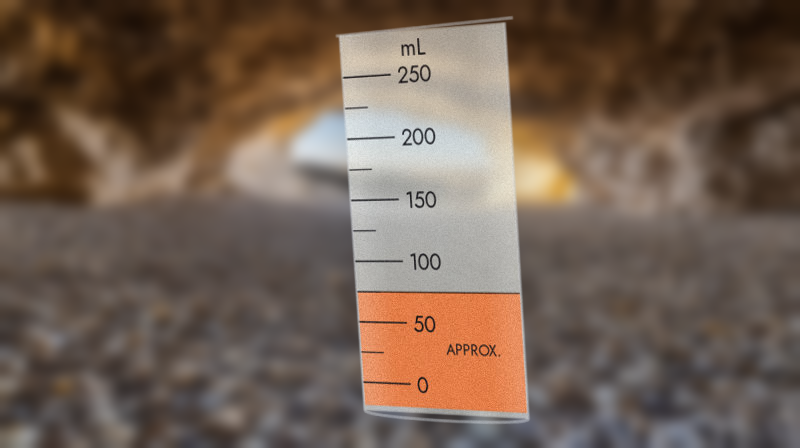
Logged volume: 75 mL
